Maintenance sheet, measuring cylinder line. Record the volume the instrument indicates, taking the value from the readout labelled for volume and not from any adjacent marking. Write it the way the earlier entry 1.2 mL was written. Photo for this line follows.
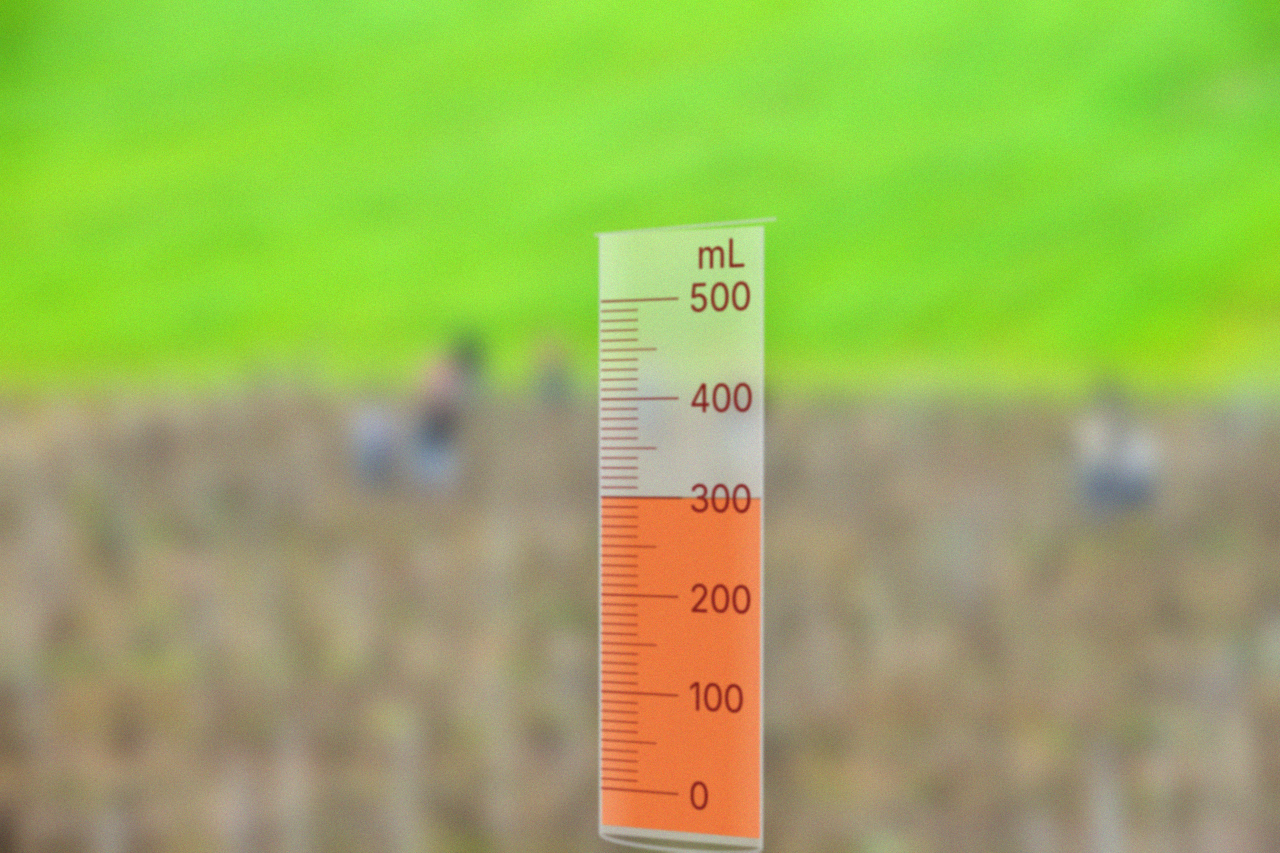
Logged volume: 300 mL
